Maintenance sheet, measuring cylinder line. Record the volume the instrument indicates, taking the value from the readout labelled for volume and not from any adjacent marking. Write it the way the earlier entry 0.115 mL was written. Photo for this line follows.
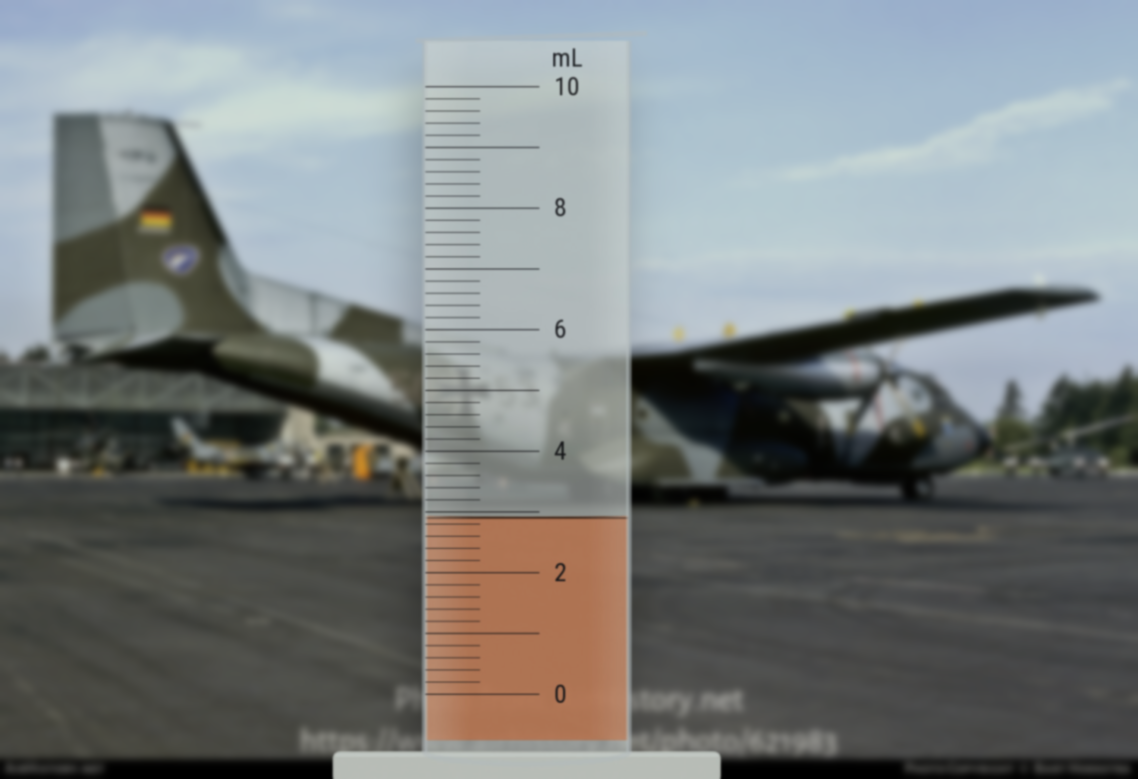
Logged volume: 2.9 mL
